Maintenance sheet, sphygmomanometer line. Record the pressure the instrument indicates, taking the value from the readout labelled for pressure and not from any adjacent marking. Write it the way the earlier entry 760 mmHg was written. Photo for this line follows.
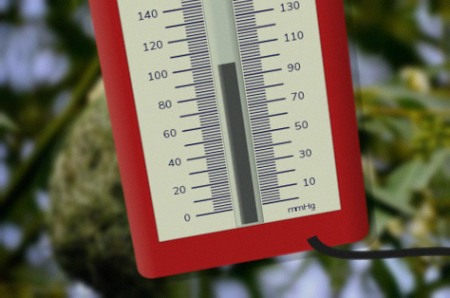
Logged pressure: 100 mmHg
